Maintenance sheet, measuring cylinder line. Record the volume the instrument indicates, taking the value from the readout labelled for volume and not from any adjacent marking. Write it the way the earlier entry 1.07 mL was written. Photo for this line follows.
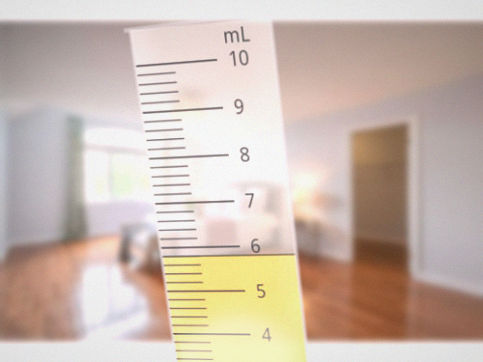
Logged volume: 5.8 mL
